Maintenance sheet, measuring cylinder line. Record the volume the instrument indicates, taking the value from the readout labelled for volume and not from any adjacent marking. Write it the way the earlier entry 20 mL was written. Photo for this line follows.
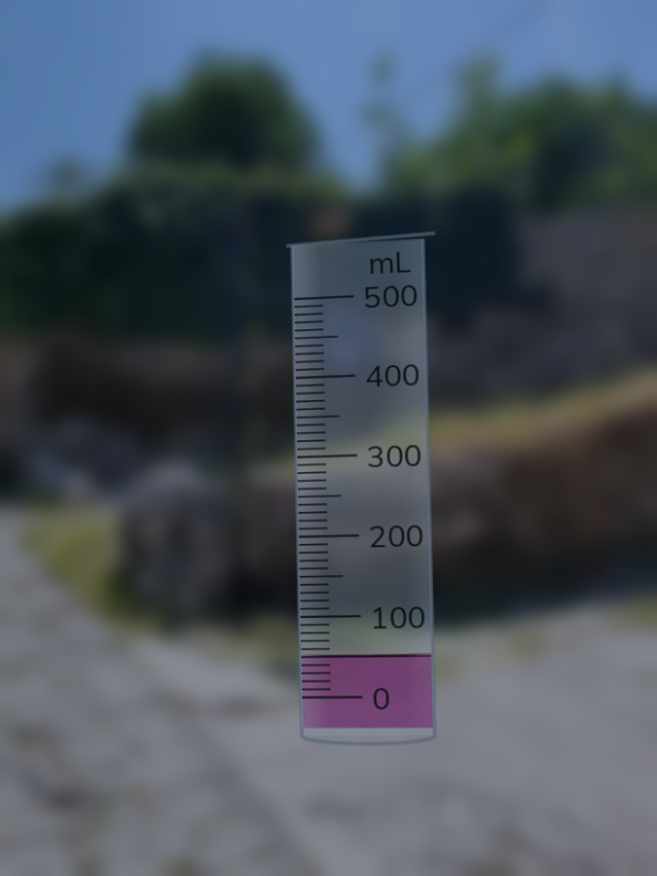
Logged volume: 50 mL
